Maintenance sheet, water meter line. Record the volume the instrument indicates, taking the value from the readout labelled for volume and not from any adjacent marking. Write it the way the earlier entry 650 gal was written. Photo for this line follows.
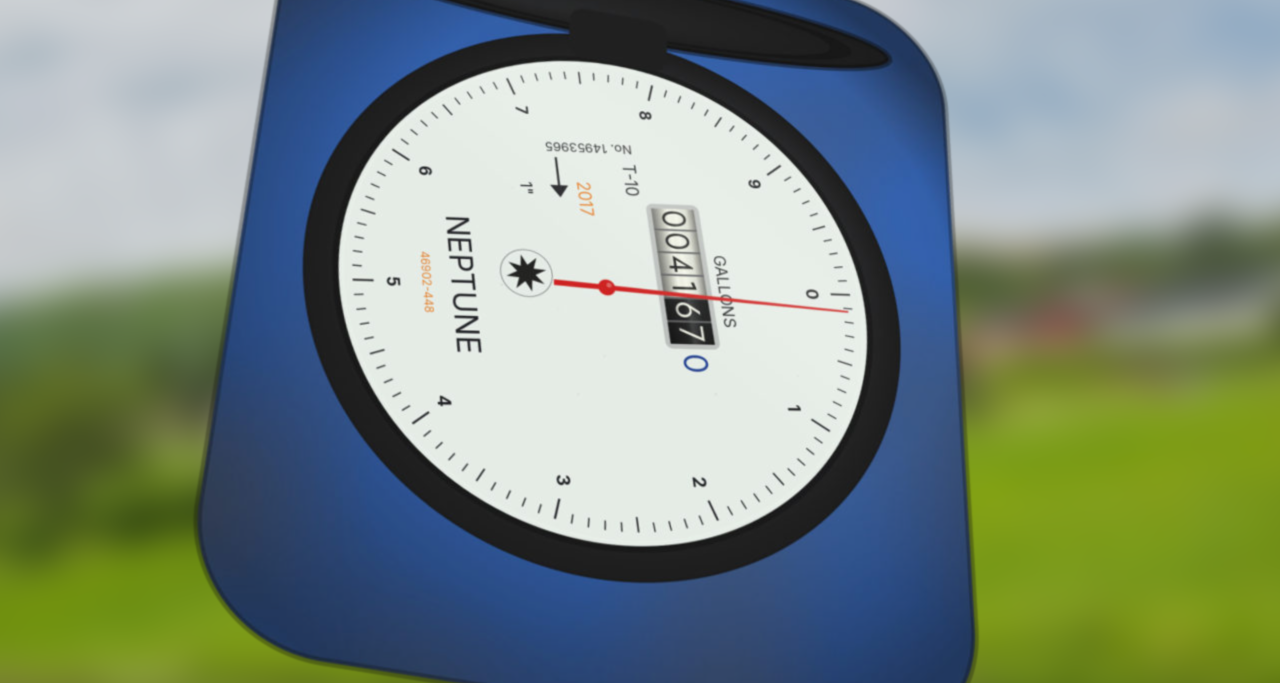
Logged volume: 41670.1 gal
